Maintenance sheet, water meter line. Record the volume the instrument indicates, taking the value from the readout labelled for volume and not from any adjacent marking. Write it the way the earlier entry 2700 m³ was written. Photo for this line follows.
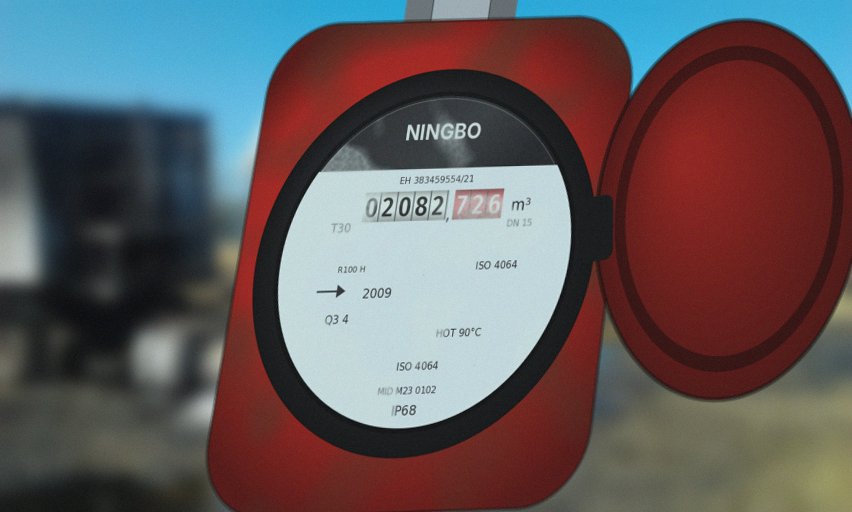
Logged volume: 2082.726 m³
